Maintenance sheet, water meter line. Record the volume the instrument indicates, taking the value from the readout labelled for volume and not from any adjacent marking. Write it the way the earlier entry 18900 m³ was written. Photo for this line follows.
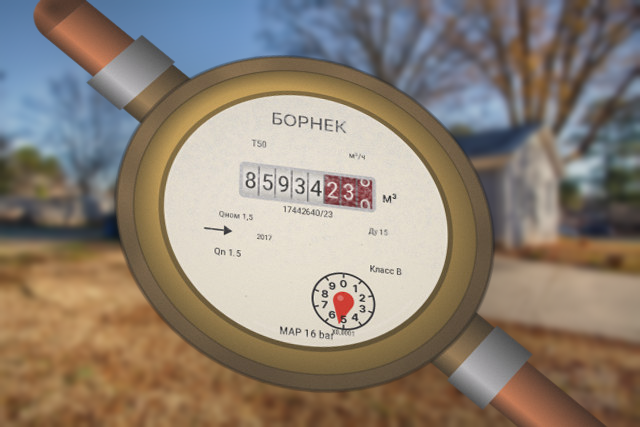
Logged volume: 85934.2385 m³
